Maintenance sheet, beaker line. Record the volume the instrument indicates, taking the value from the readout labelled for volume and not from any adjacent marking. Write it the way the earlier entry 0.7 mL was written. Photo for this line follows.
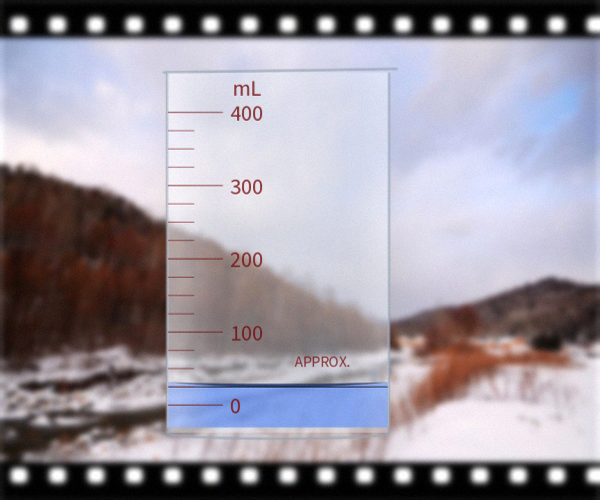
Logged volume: 25 mL
